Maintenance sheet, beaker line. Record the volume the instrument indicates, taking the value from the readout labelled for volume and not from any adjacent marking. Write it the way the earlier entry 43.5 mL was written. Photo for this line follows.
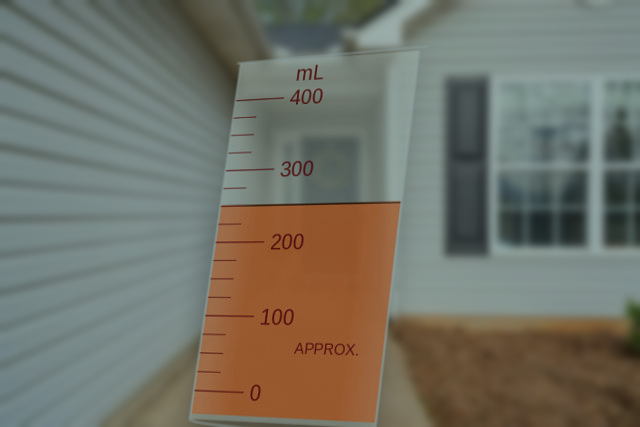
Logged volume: 250 mL
